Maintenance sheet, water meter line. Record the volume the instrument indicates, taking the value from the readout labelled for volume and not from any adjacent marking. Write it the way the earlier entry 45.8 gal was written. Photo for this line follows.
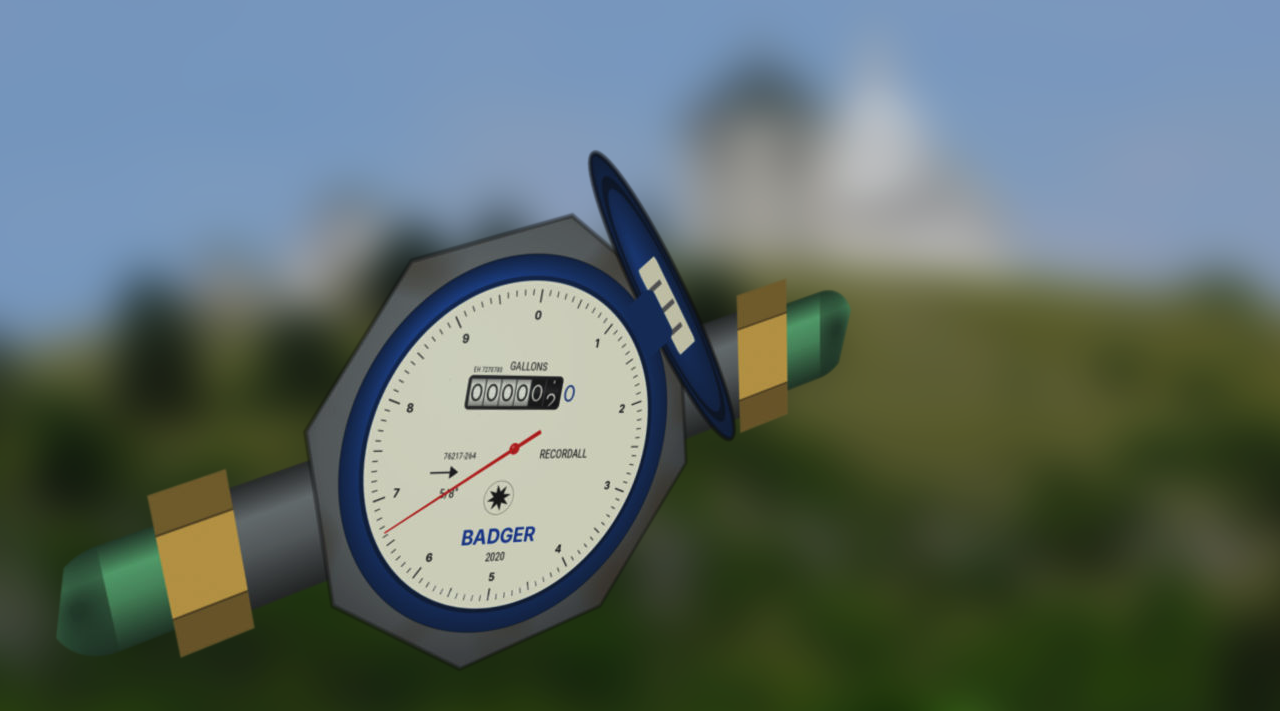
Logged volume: 16.6 gal
